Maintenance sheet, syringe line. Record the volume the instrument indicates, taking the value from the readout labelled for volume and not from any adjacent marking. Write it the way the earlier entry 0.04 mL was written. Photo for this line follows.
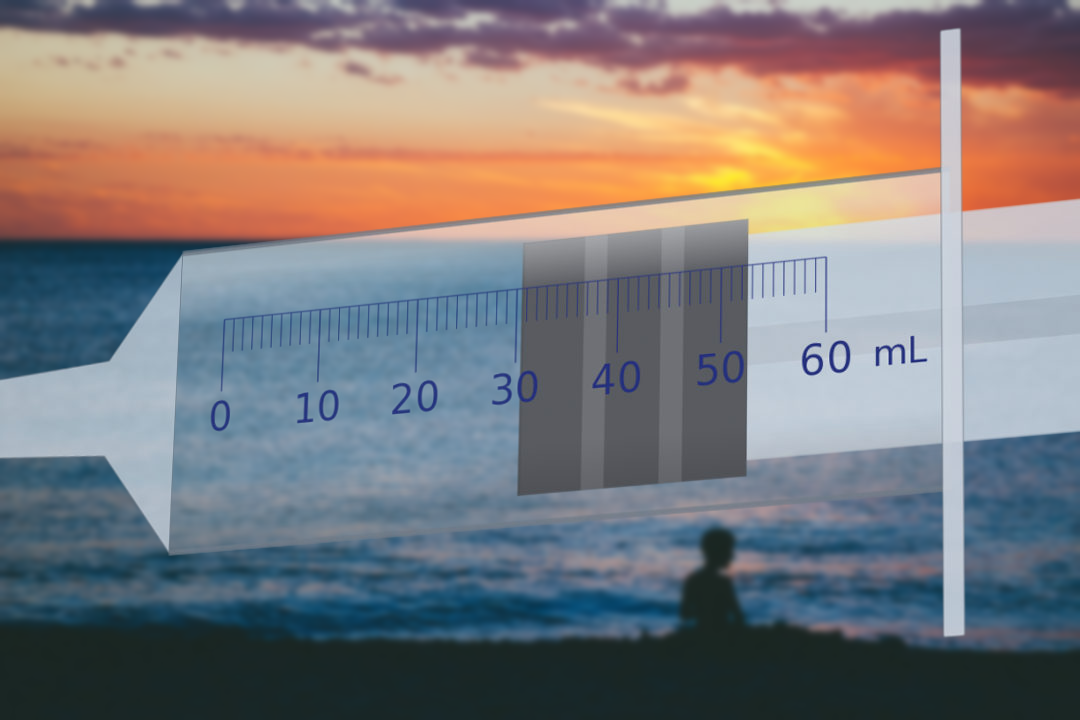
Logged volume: 30.5 mL
